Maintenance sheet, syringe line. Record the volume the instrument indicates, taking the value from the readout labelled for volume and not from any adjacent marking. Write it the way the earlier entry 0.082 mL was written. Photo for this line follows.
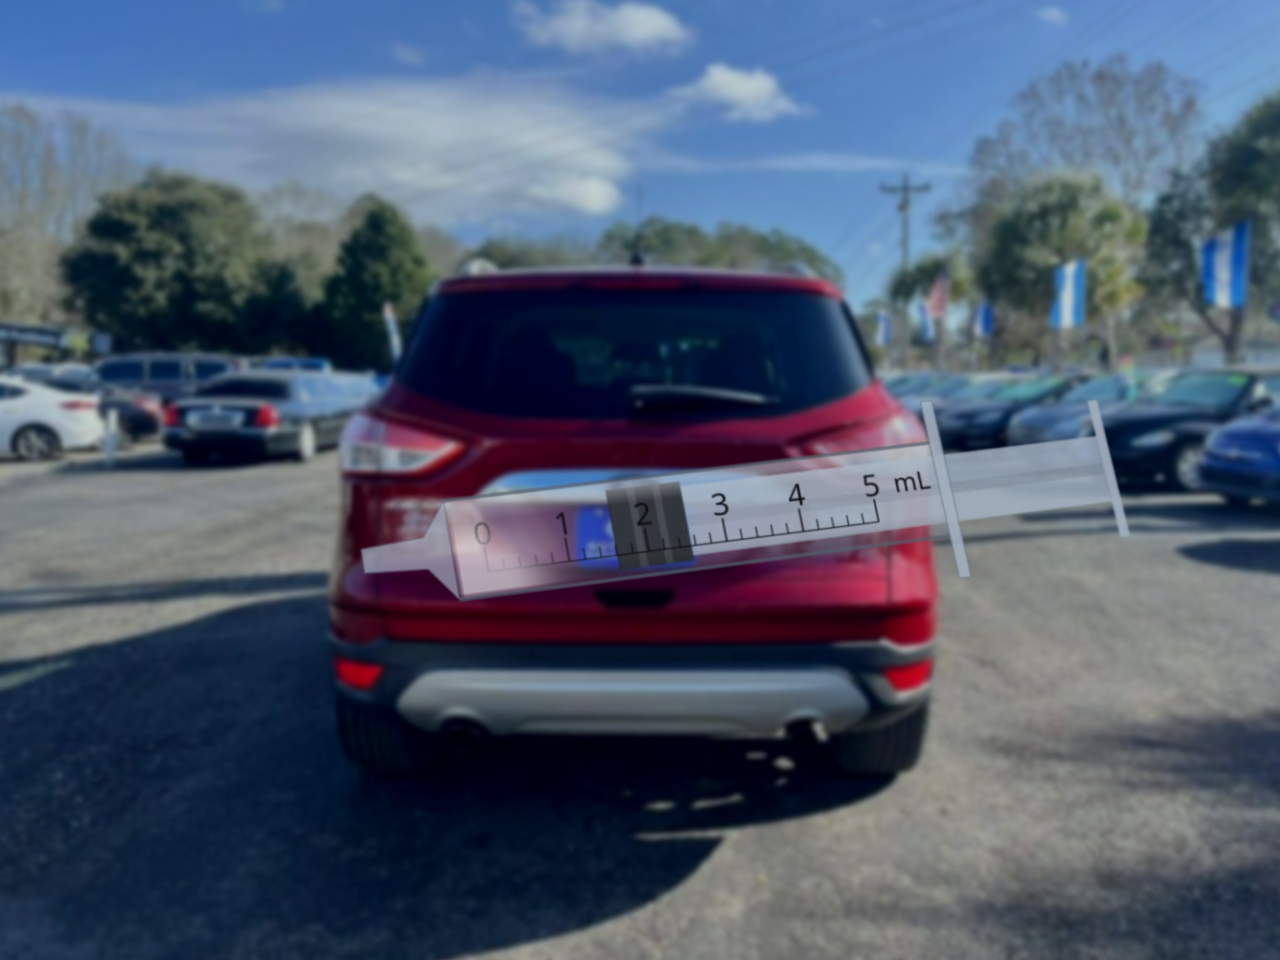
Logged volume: 1.6 mL
